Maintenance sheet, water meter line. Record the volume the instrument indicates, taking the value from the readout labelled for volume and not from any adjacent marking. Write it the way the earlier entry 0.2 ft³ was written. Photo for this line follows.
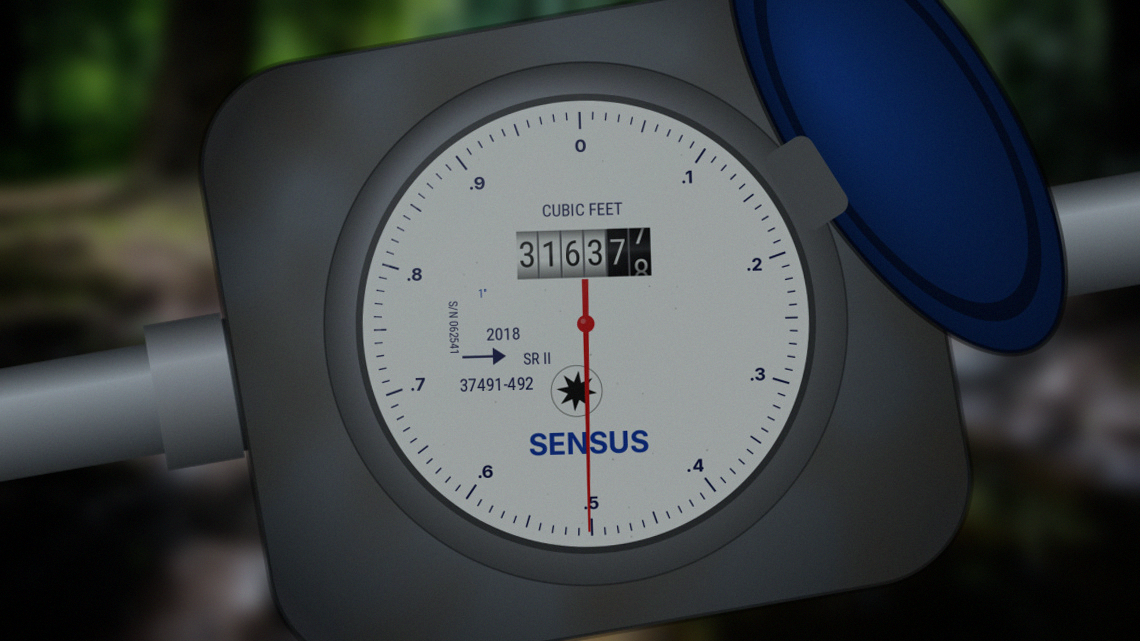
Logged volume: 316377.50 ft³
